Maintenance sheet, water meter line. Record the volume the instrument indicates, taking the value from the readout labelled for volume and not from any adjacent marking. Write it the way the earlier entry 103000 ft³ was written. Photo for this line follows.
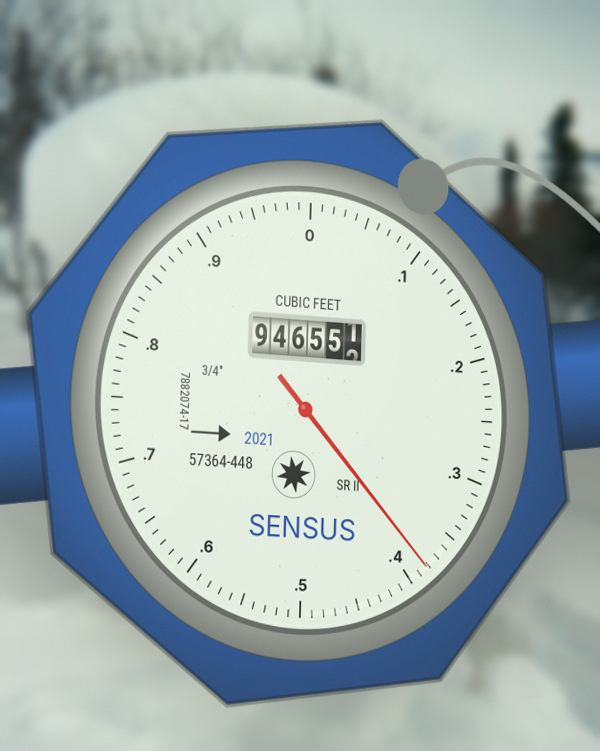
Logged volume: 946551.38 ft³
